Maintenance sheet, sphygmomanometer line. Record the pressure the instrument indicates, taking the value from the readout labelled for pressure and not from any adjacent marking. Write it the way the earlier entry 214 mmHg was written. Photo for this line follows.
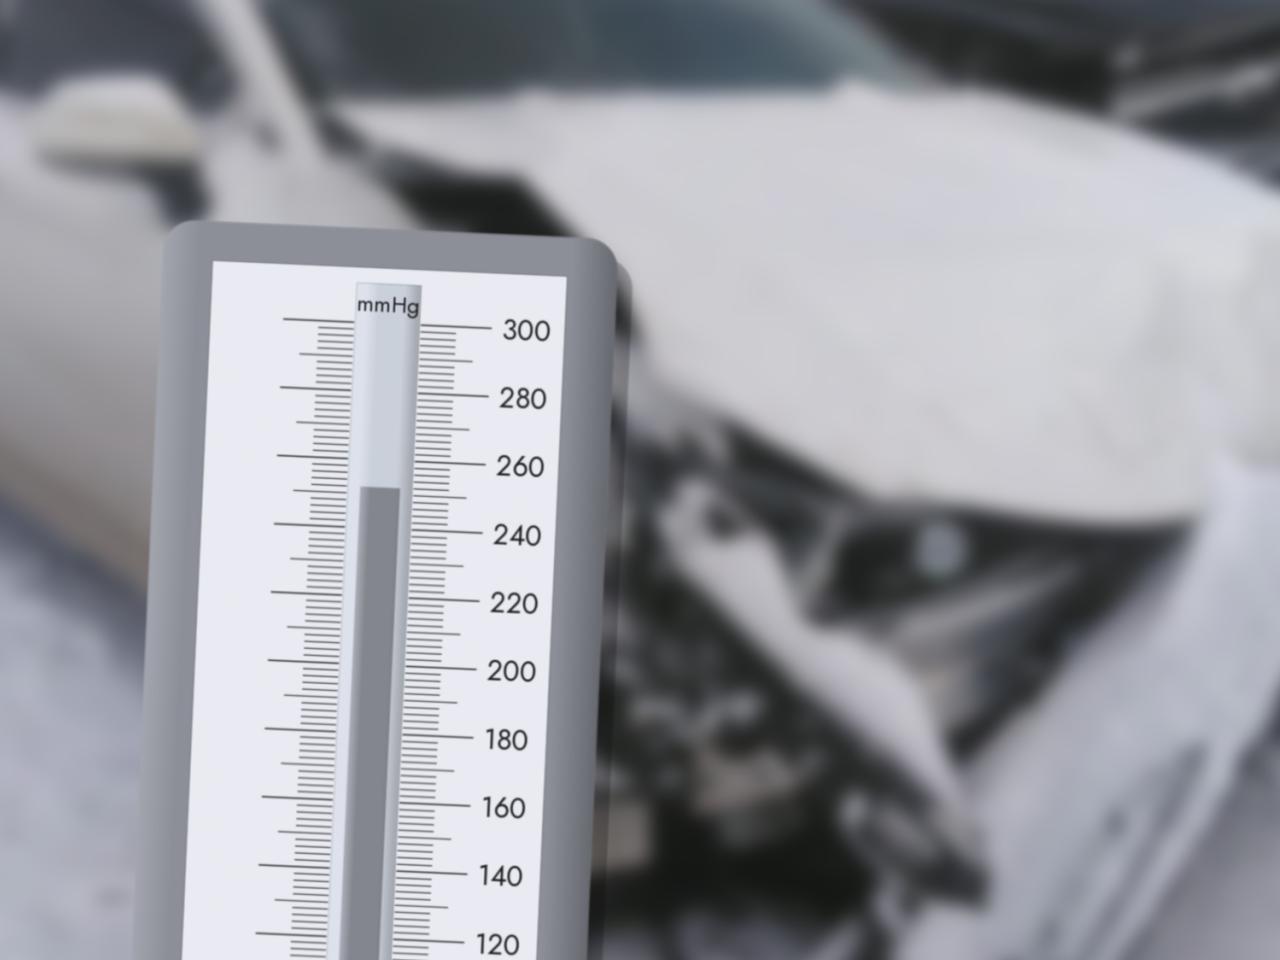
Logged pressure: 252 mmHg
